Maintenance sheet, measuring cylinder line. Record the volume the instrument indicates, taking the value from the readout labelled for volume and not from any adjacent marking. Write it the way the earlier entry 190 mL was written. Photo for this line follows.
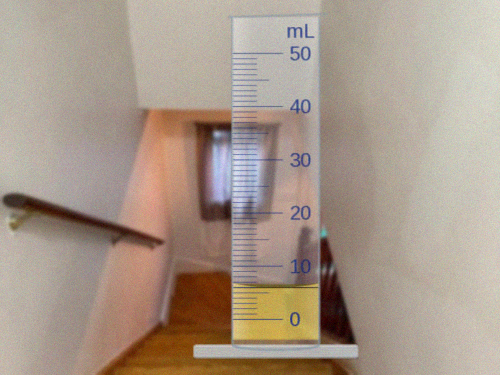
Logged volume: 6 mL
